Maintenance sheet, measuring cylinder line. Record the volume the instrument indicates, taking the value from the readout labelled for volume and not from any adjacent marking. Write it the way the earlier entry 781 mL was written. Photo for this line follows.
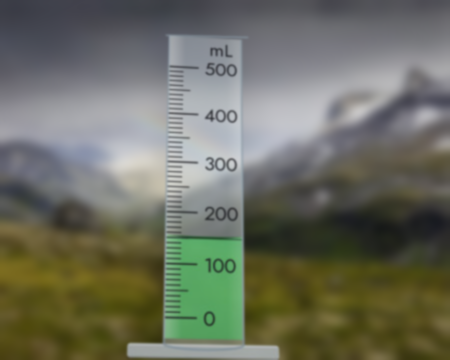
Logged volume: 150 mL
